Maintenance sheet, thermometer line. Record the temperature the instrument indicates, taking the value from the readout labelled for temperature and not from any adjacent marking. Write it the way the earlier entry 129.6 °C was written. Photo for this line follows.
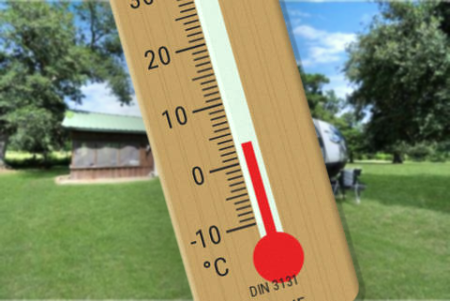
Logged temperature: 3 °C
